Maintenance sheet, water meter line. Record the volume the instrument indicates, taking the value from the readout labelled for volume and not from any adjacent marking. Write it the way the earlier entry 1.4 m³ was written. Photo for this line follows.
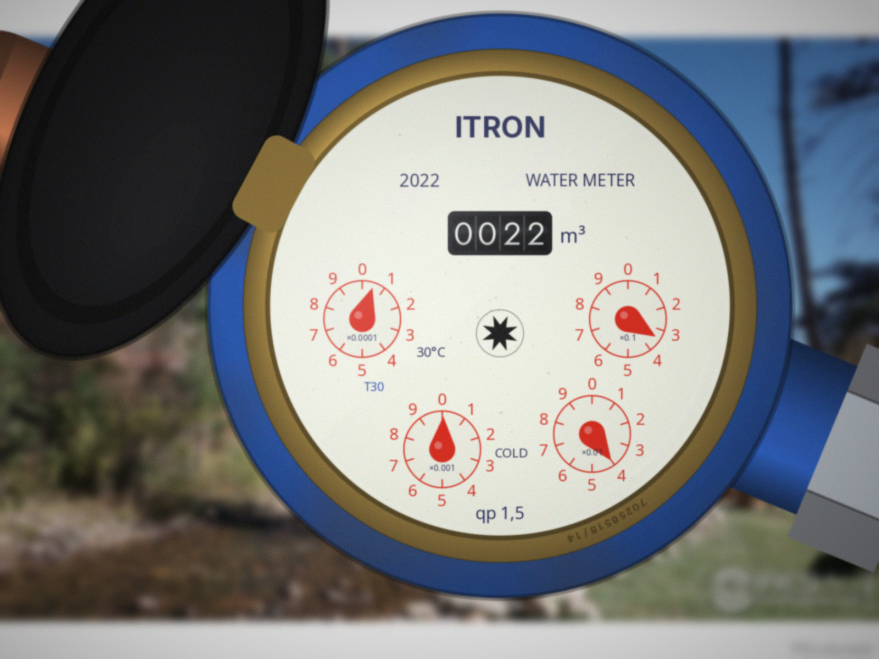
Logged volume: 22.3400 m³
